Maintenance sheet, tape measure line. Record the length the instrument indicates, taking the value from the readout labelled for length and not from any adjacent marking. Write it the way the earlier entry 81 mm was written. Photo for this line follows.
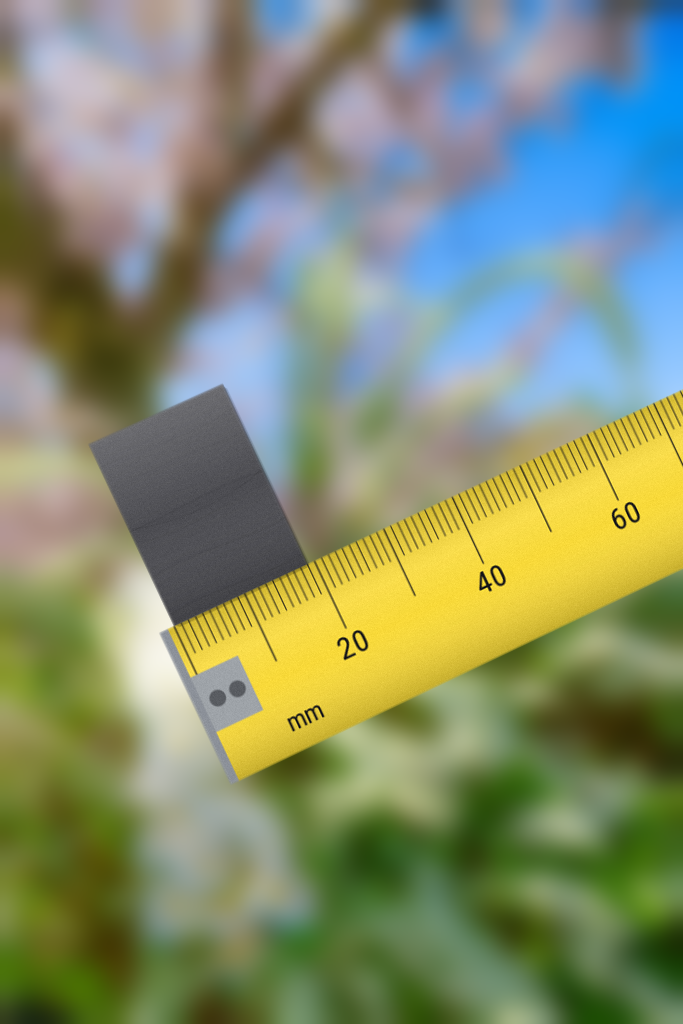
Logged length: 19 mm
